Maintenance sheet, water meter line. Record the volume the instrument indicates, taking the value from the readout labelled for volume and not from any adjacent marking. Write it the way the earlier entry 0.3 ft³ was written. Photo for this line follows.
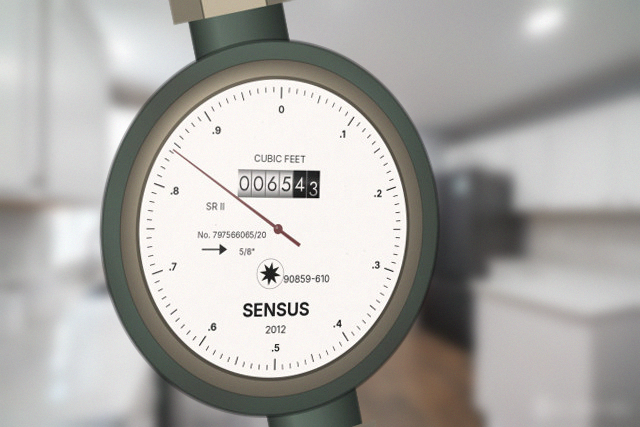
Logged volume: 6542.84 ft³
